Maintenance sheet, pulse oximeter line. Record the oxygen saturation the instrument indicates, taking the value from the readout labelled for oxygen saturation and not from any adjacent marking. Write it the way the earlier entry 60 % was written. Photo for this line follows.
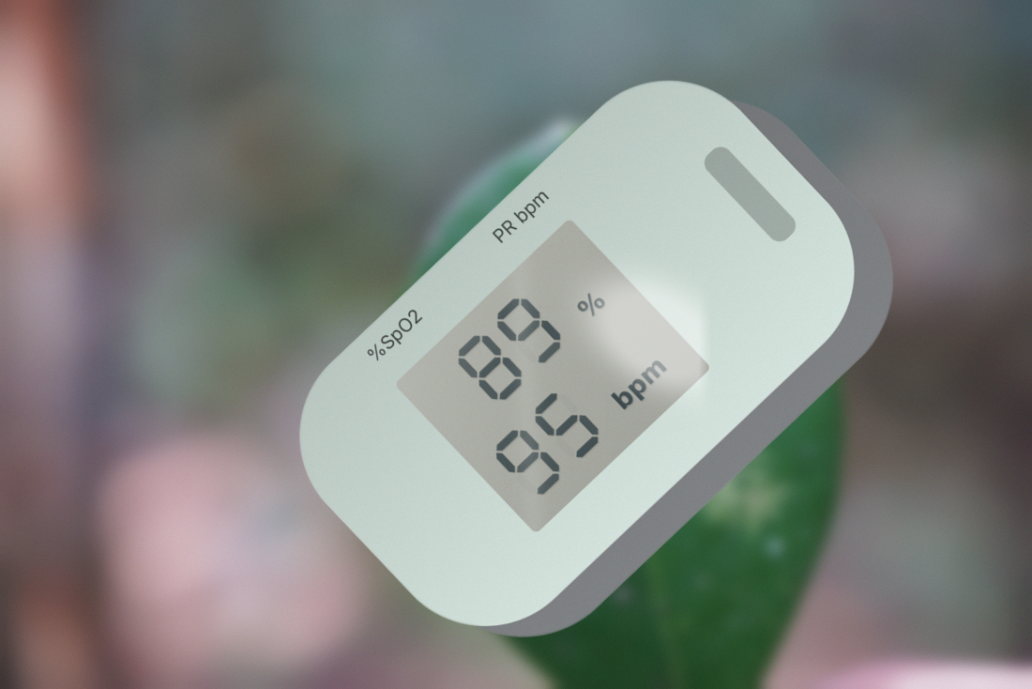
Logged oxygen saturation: 89 %
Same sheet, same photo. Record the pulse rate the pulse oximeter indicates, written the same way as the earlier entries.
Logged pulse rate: 95 bpm
